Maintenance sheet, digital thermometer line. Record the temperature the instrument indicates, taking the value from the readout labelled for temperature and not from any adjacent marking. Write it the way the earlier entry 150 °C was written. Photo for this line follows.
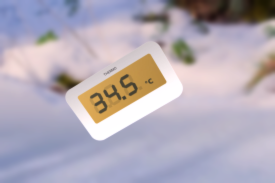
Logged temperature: 34.5 °C
